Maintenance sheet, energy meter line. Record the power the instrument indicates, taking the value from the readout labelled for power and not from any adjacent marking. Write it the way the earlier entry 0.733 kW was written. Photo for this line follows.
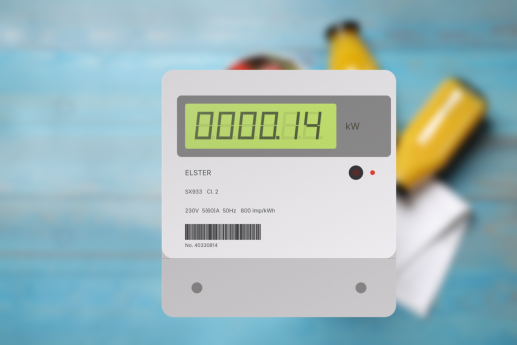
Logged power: 0.14 kW
